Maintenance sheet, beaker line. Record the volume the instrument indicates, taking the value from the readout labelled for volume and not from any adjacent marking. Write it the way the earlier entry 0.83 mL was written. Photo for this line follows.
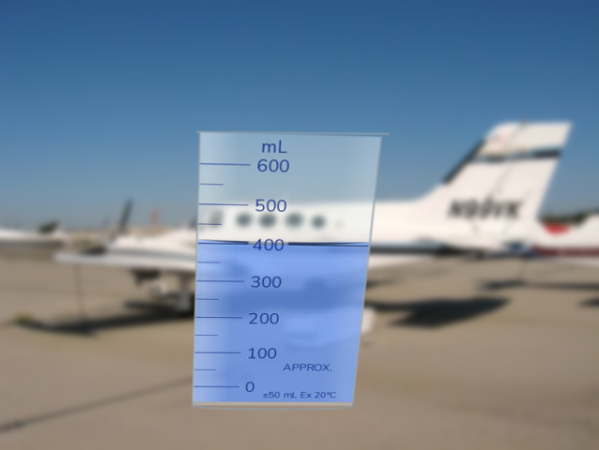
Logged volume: 400 mL
